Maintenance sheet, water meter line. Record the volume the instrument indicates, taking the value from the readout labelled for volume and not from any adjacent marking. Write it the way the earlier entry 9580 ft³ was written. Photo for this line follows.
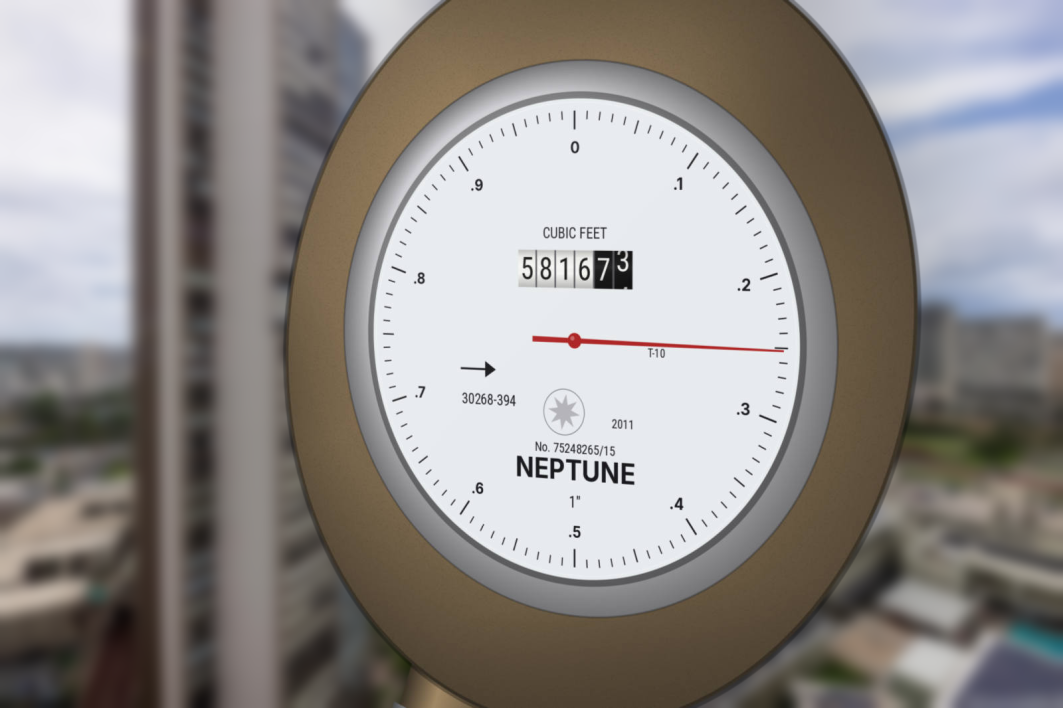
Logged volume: 581673.25 ft³
